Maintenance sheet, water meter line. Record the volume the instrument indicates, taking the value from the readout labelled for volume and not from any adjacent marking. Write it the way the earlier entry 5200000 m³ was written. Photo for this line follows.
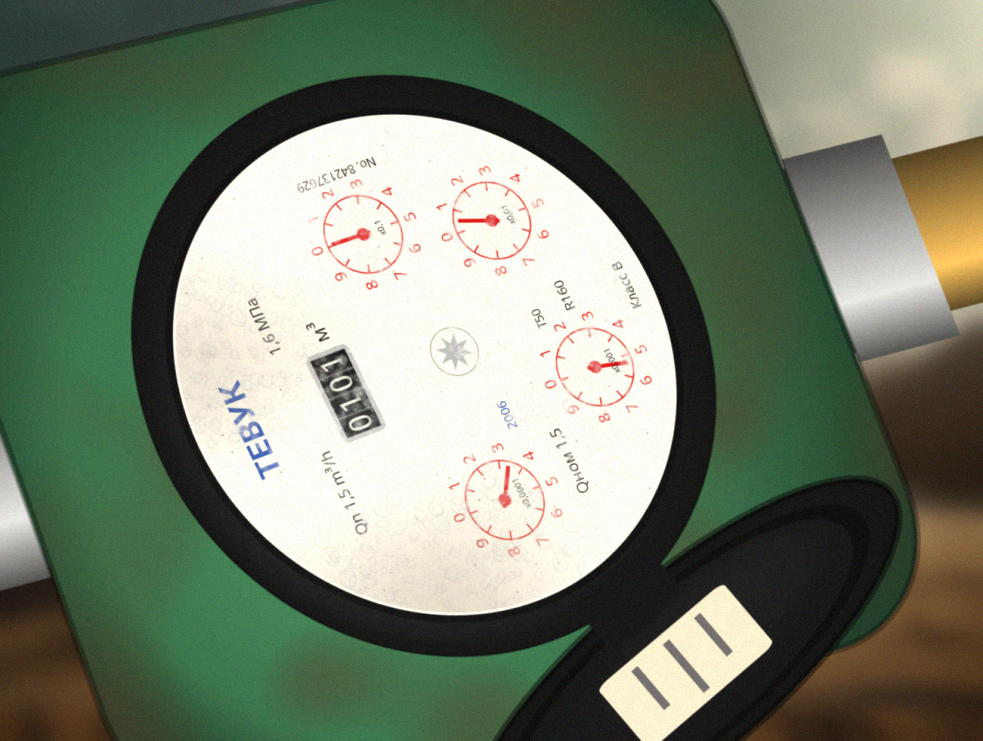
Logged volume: 101.0053 m³
